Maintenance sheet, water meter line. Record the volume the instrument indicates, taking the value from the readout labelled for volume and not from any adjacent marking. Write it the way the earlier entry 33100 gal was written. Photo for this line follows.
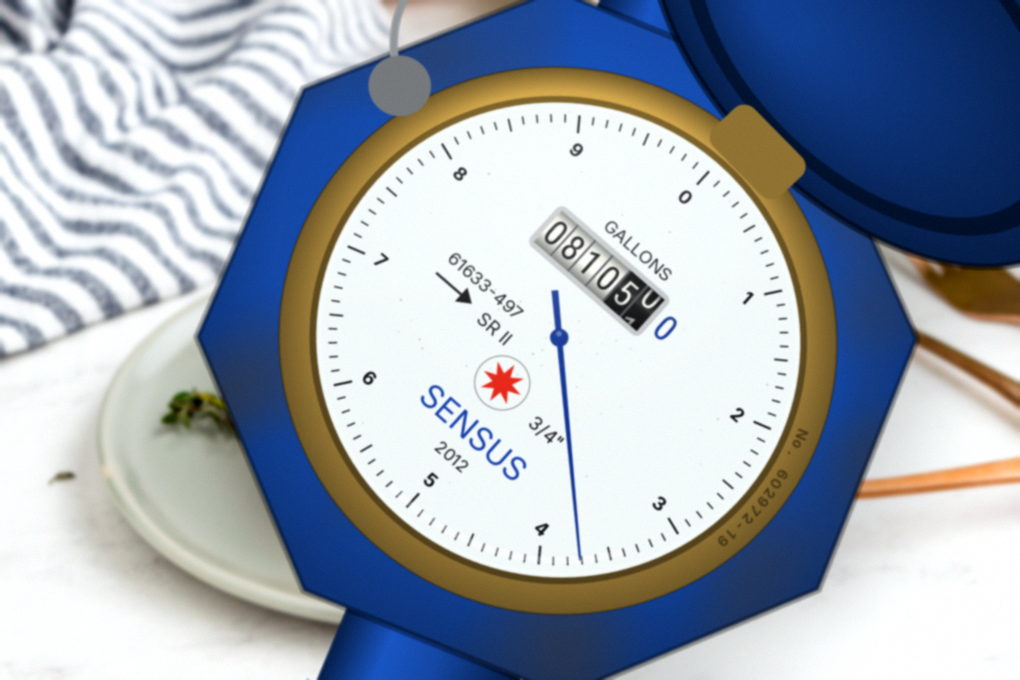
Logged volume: 810503.7 gal
